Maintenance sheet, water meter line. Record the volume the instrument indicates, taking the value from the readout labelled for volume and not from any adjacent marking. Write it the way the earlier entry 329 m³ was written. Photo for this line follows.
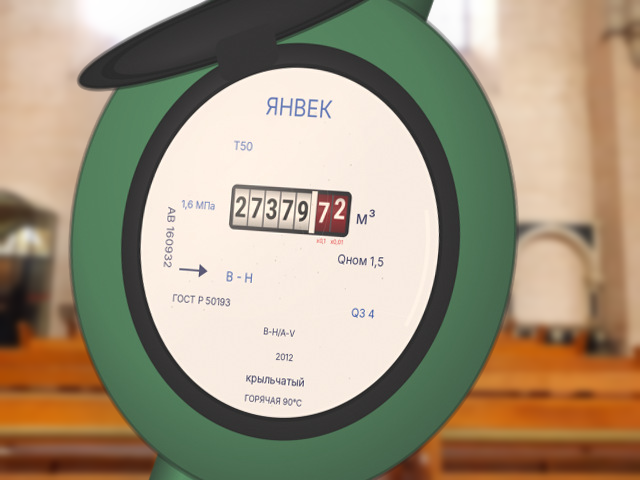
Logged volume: 27379.72 m³
